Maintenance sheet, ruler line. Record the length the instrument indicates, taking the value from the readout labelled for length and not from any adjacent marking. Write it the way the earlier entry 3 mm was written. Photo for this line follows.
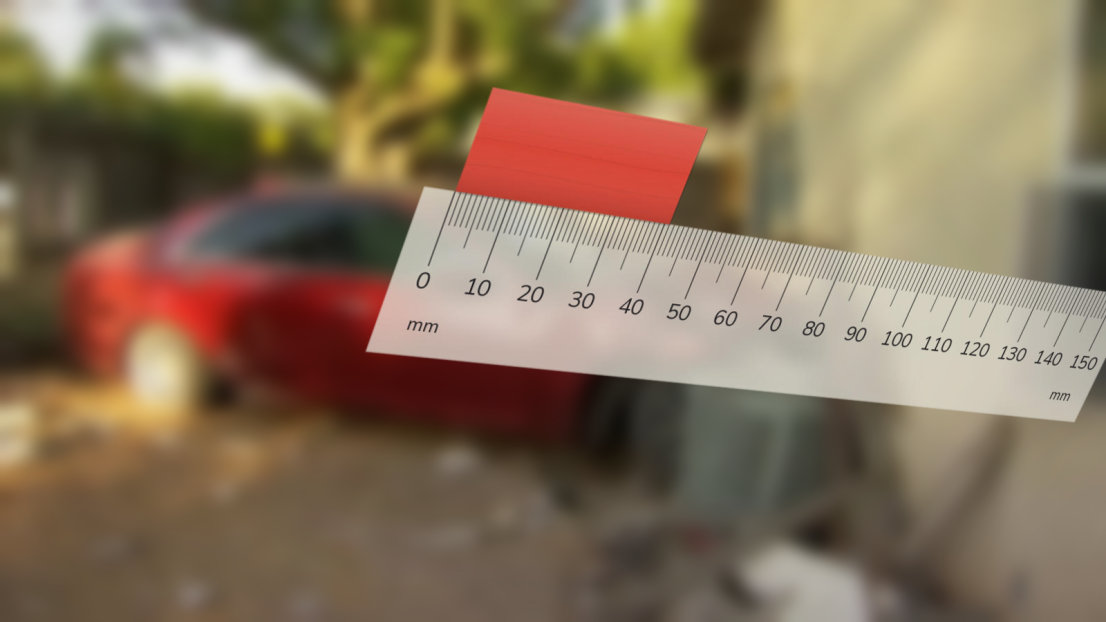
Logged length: 41 mm
